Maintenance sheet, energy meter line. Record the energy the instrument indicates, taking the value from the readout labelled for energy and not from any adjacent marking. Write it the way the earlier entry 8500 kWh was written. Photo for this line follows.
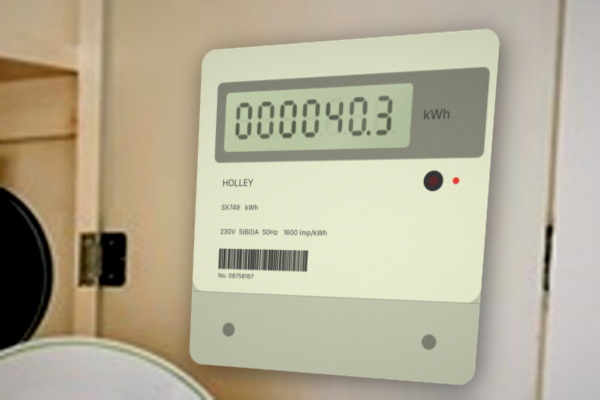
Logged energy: 40.3 kWh
